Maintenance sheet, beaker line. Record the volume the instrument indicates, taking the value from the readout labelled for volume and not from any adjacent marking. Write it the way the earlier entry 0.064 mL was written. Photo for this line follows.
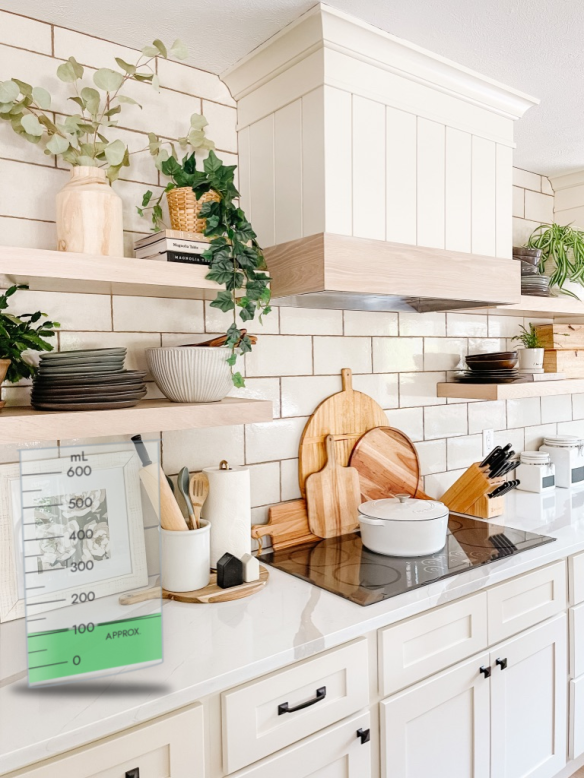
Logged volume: 100 mL
